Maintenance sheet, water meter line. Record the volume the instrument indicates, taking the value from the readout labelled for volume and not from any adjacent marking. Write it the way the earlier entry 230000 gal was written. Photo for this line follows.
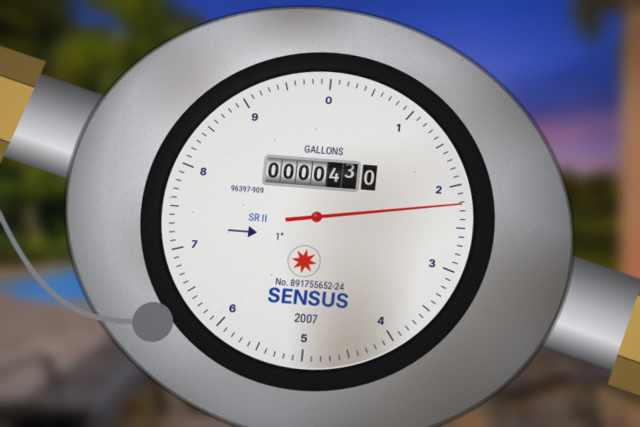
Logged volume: 432.2 gal
